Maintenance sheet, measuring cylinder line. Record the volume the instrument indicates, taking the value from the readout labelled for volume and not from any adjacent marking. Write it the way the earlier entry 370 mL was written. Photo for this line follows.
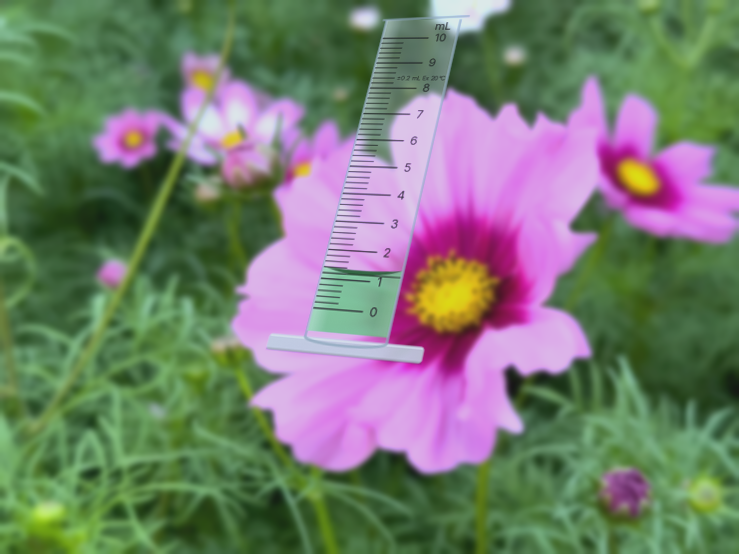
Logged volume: 1.2 mL
